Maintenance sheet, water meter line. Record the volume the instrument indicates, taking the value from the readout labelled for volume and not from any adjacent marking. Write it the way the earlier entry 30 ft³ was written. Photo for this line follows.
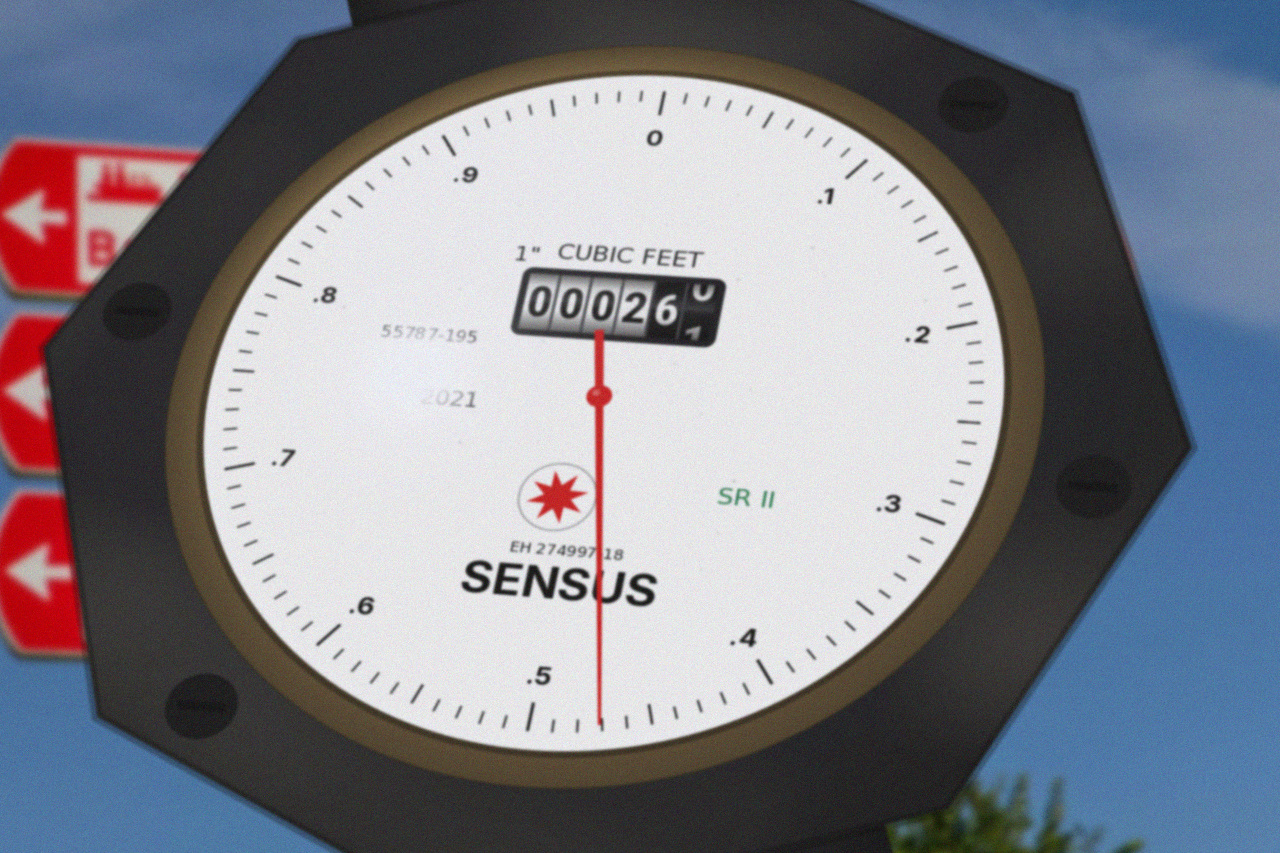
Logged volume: 260.47 ft³
